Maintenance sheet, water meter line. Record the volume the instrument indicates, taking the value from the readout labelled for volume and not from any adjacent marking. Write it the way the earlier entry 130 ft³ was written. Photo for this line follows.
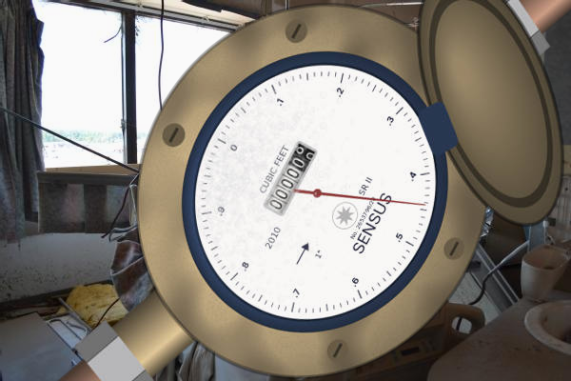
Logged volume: 8.44 ft³
